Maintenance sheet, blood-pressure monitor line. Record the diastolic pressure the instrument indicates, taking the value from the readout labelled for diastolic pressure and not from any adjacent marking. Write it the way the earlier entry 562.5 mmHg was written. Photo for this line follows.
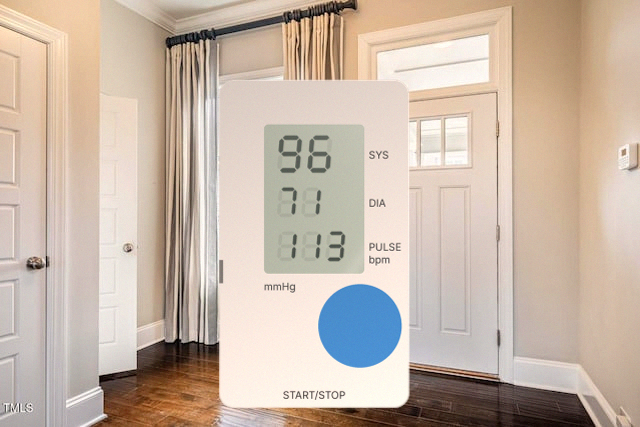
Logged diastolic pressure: 71 mmHg
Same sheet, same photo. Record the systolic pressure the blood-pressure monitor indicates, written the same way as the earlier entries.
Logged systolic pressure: 96 mmHg
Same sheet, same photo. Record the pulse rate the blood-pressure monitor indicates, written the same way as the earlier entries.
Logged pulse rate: 113 bpm
